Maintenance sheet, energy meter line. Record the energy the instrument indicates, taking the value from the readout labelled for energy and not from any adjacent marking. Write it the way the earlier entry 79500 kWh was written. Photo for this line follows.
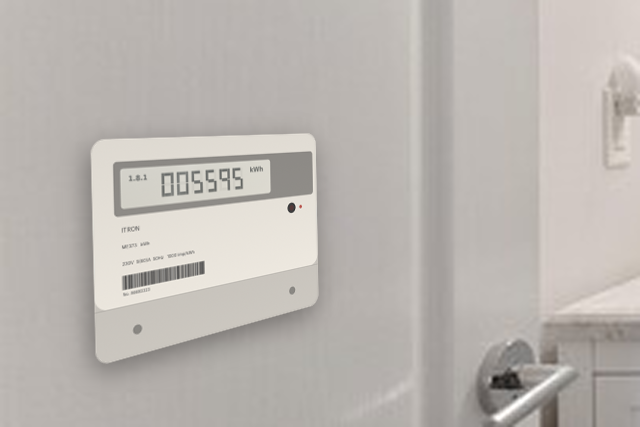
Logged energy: 5595 kWh
